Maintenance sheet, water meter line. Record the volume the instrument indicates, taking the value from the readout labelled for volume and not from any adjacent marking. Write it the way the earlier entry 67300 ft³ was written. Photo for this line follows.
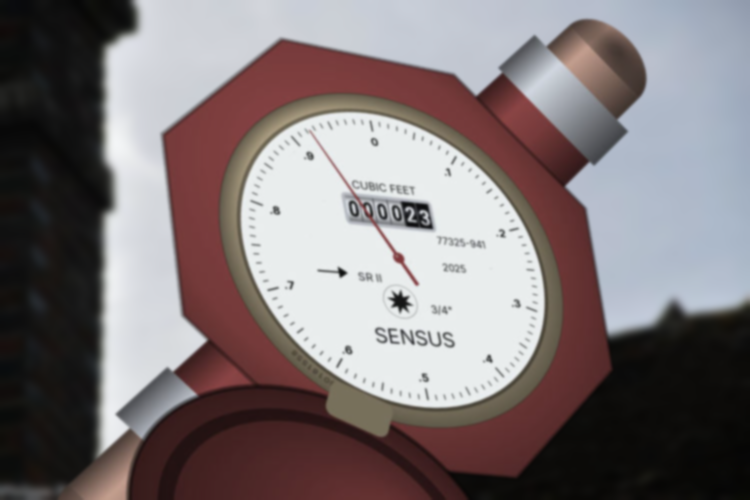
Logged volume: 22.92 ft³
